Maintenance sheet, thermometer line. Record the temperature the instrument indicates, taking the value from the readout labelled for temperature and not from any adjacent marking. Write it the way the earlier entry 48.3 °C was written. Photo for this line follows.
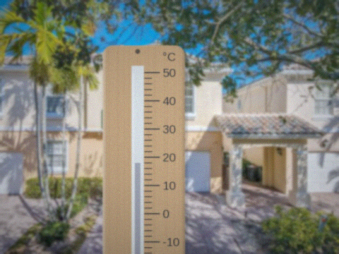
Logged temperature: 18 °C
